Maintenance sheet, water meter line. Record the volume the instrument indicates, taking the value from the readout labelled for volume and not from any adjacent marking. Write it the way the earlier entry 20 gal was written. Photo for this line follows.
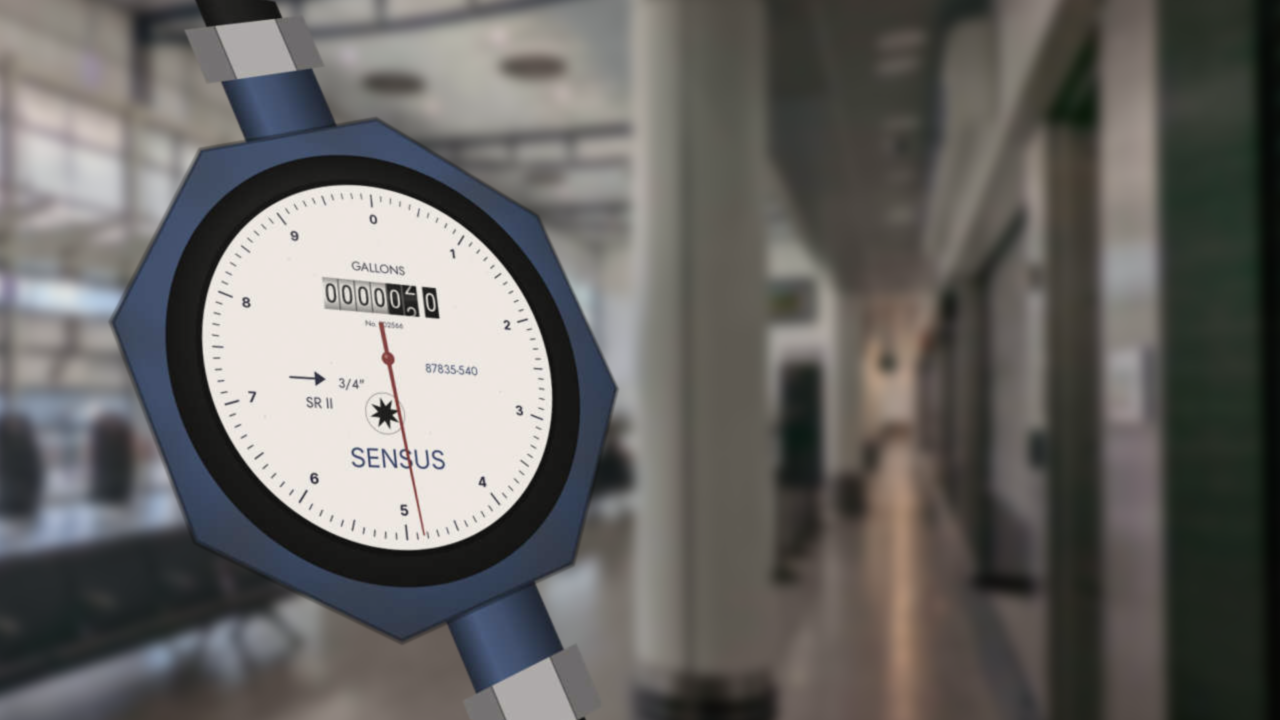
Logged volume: 24.8 gal
